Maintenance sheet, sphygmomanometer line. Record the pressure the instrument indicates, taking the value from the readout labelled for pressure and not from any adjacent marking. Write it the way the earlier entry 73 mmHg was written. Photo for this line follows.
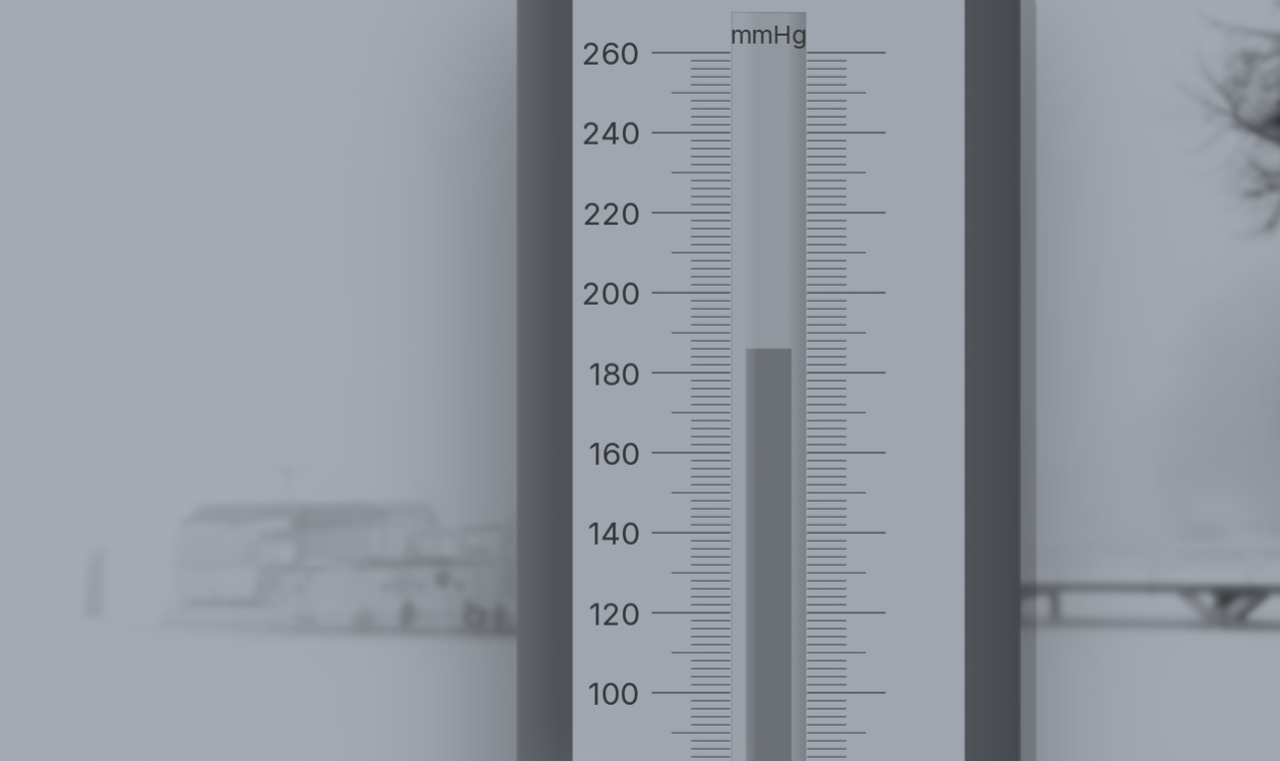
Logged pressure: 186 mmHg
